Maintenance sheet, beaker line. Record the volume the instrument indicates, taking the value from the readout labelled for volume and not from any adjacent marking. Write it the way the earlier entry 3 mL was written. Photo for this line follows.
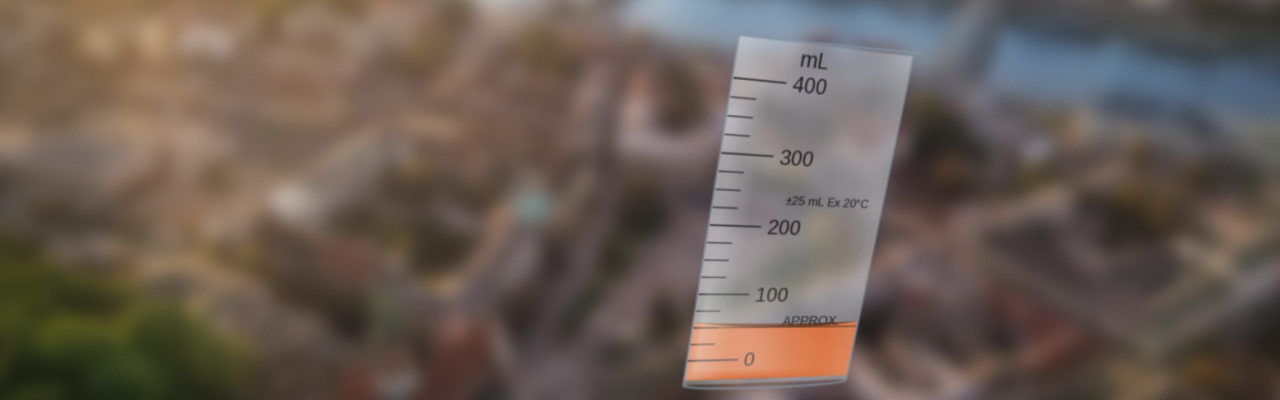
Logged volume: 50 mL
